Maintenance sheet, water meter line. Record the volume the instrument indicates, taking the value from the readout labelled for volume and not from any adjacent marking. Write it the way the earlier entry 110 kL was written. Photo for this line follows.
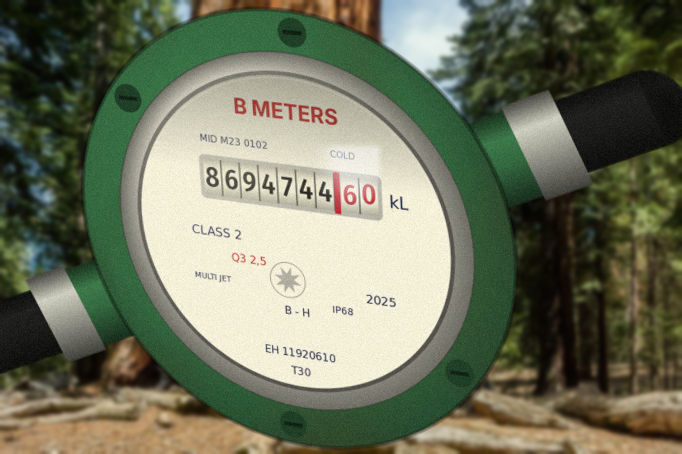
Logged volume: 8694744.60 kL
